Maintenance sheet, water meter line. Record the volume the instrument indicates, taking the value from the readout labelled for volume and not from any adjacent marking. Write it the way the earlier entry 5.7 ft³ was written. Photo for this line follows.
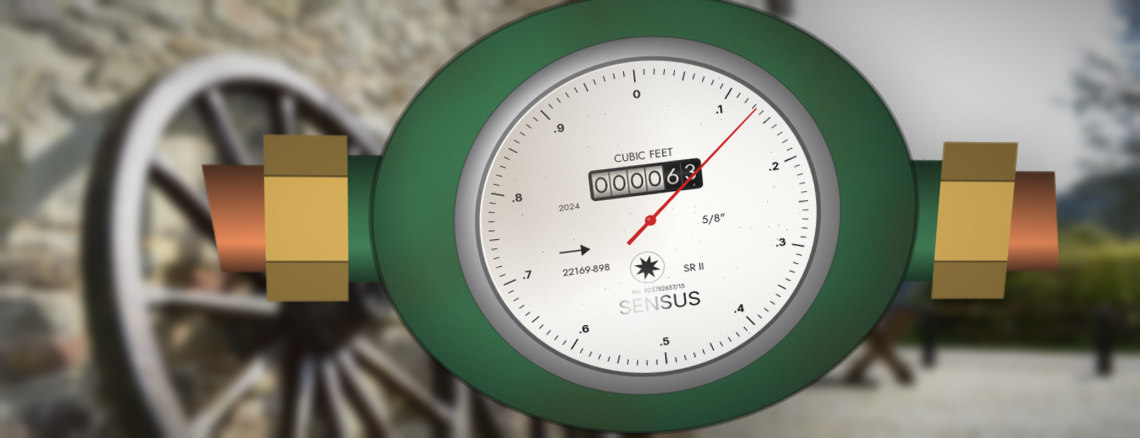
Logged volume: 63.13 ft³
